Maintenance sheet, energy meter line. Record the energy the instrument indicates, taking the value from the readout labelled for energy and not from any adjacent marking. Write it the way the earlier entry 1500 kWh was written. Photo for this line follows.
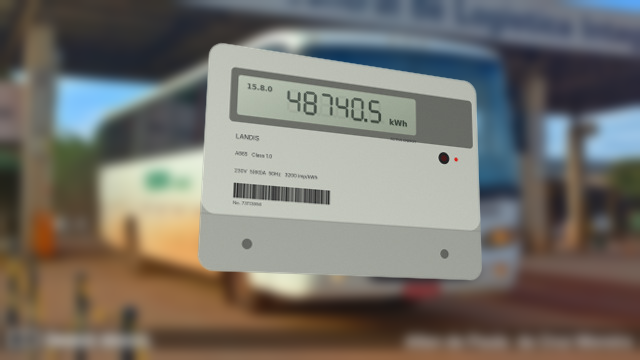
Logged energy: 48740.5 kWh
